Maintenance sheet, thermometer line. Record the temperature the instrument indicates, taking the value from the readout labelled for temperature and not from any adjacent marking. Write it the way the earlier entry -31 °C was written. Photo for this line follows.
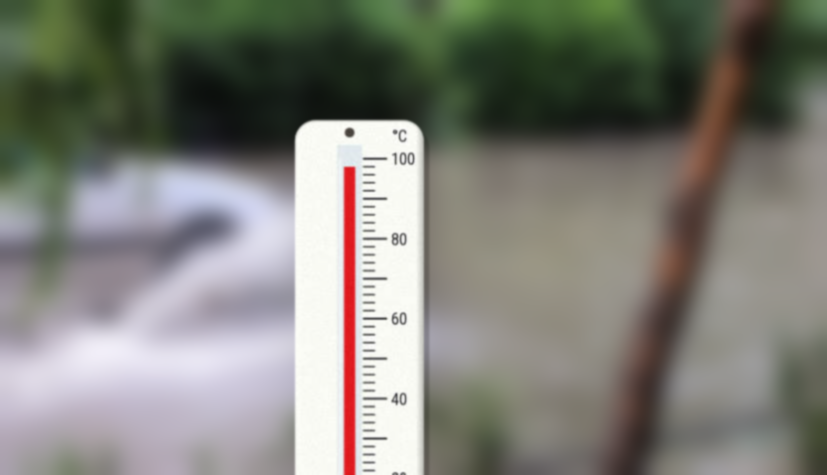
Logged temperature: 98 °C
